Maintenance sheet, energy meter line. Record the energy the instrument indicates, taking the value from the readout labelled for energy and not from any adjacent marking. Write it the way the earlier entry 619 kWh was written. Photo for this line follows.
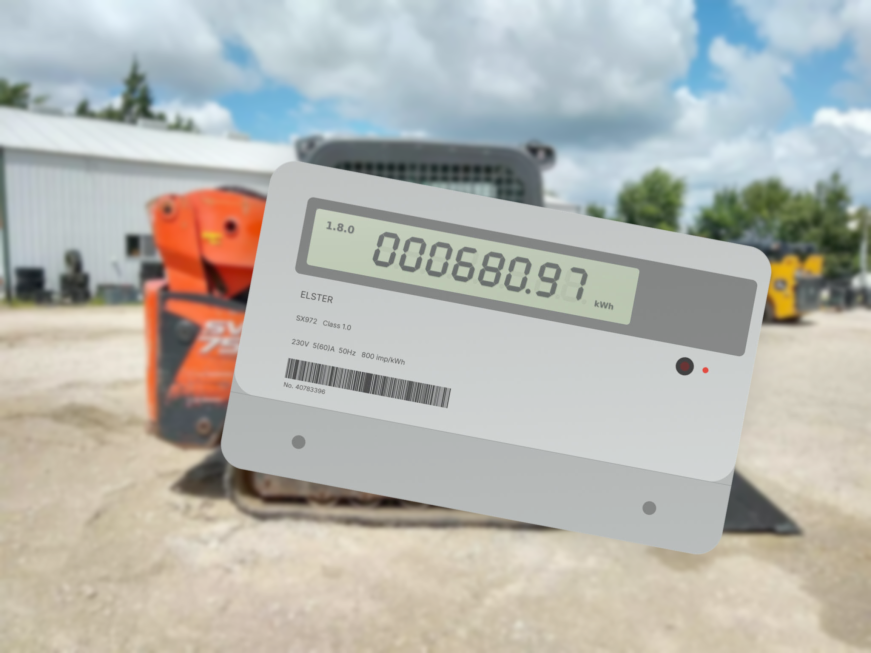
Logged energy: 680.97 kWh
